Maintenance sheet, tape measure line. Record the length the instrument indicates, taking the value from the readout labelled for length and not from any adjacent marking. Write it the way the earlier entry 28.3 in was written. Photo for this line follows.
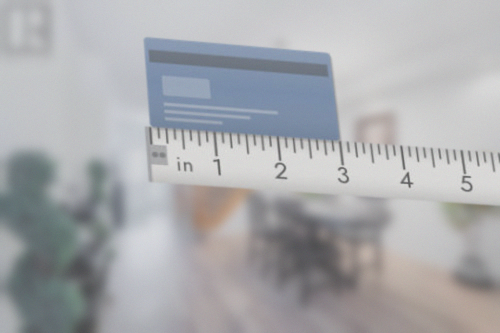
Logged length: 3 in
